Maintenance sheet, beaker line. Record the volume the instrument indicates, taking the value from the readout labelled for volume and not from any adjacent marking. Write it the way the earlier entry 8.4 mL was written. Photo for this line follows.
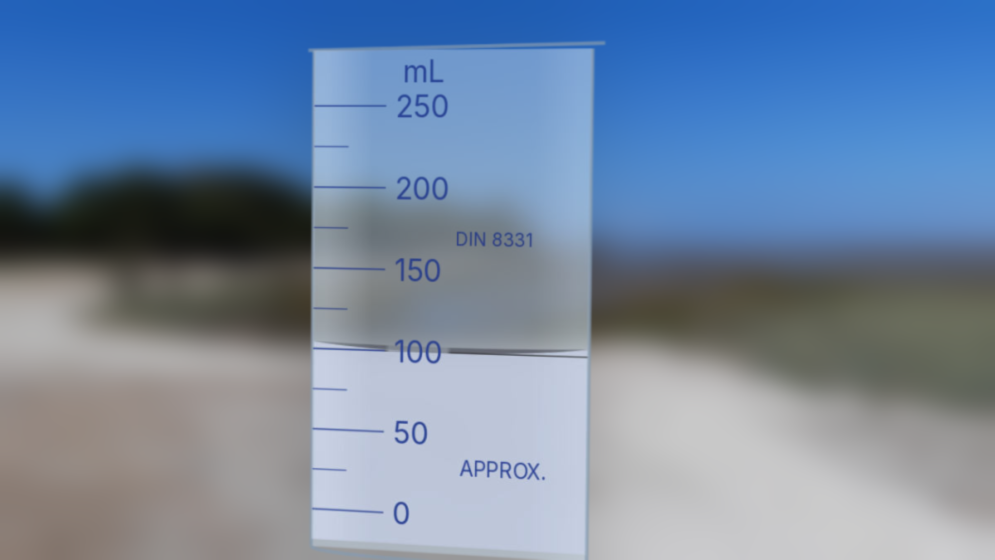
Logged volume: 100 mL
